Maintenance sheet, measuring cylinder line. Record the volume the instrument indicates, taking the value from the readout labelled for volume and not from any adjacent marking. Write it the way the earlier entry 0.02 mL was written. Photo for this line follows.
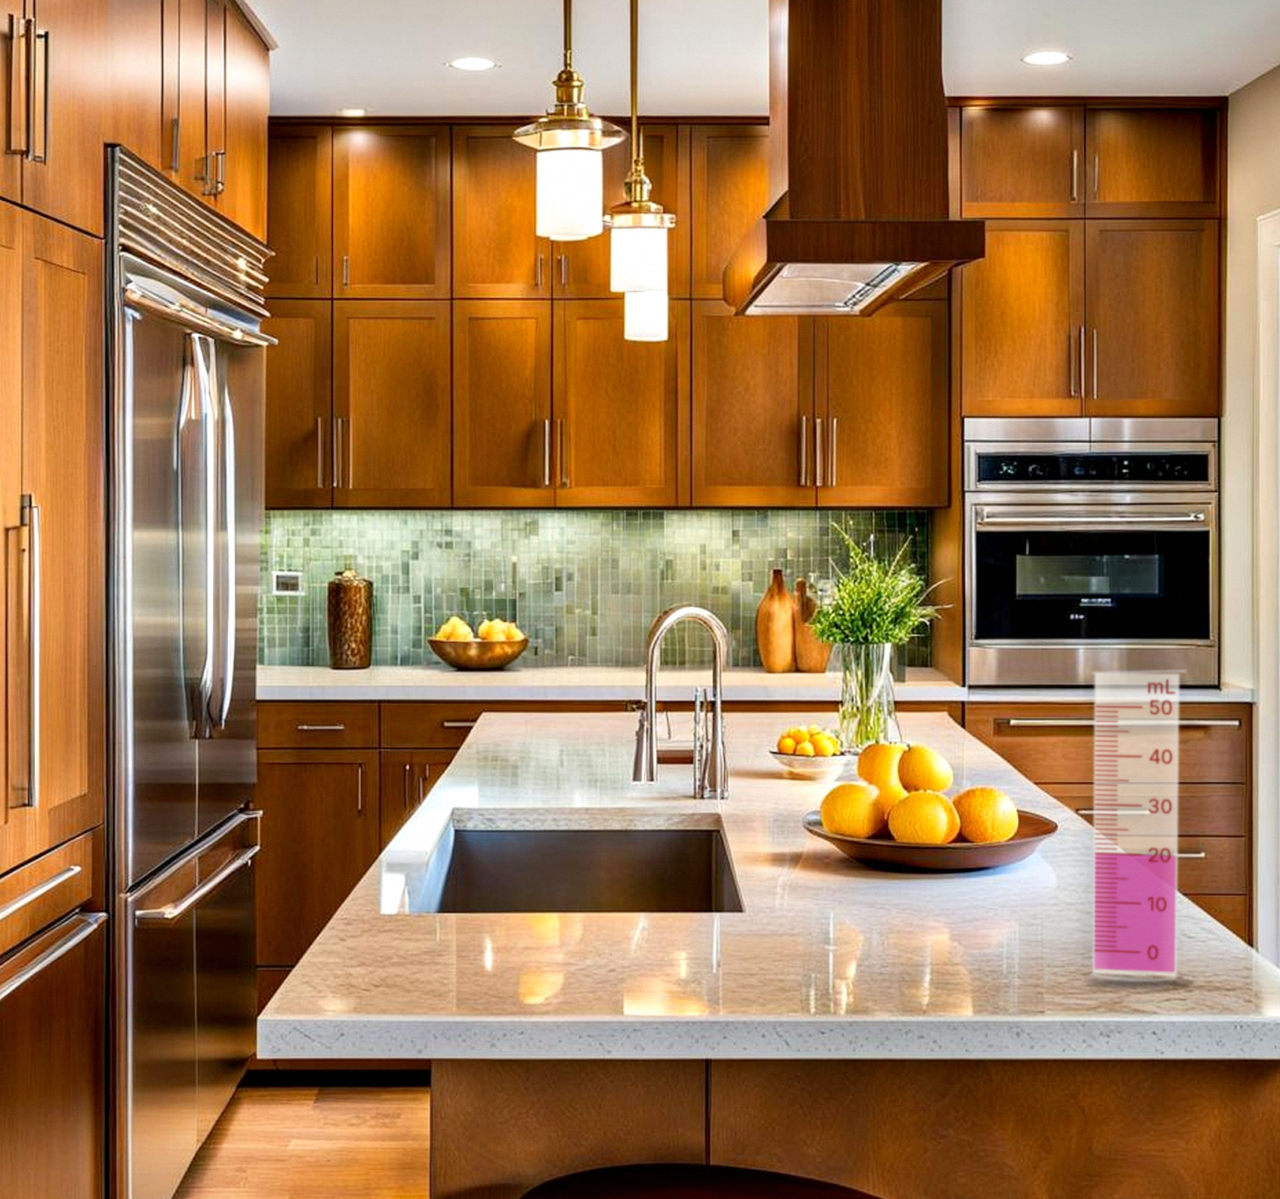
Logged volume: 20 mL
